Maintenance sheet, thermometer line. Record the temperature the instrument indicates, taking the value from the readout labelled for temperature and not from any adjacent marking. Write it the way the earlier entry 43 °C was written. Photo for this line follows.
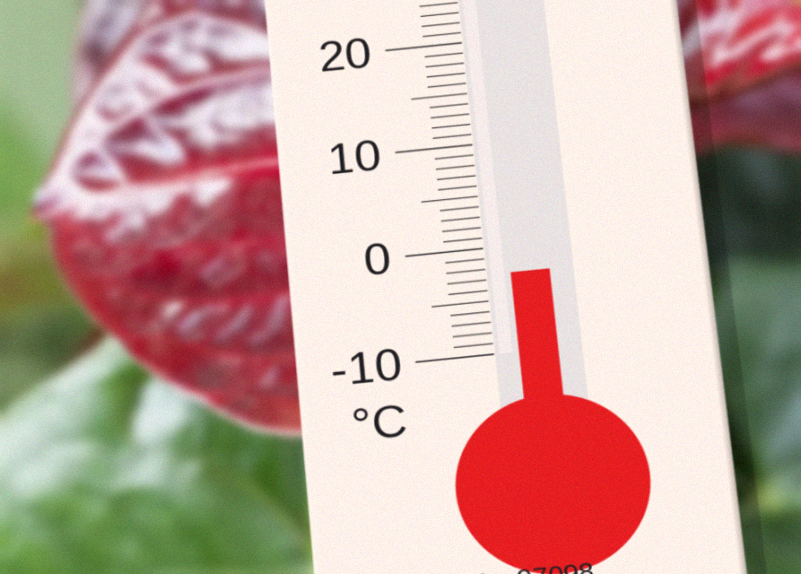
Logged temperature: -2.5 °C
